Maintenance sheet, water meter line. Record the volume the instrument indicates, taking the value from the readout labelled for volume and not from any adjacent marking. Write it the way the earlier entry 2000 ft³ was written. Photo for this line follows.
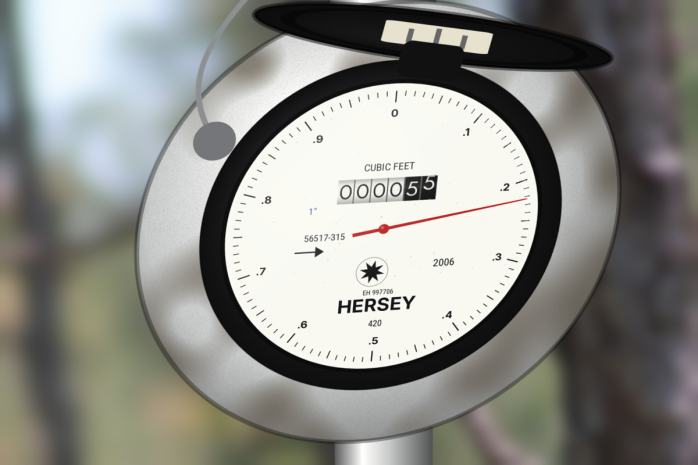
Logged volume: 55.22 ft³
